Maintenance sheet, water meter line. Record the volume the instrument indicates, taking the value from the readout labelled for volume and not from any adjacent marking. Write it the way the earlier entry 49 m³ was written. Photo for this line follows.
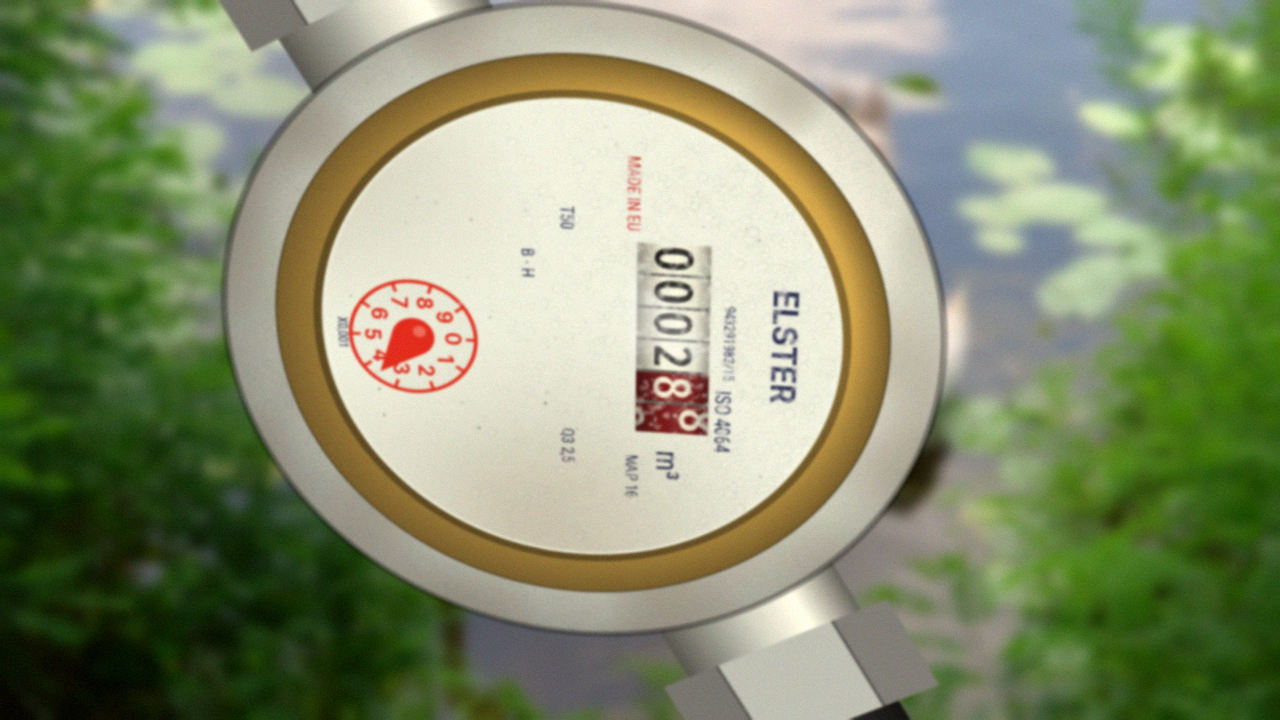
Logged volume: 2.883 m³
